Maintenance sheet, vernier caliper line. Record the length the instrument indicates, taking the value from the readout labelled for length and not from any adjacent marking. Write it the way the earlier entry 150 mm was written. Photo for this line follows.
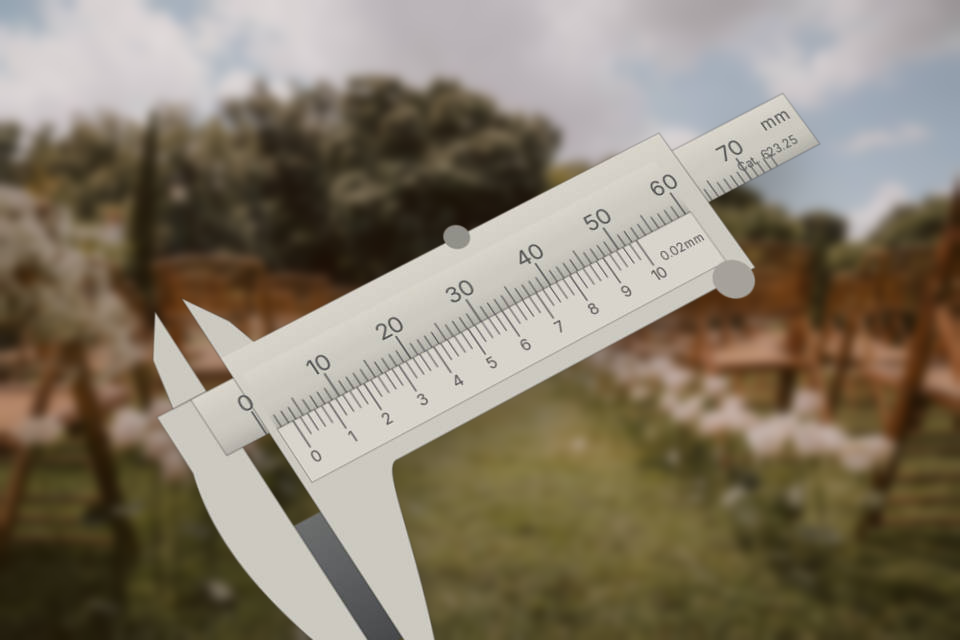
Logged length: 3.6 mm
